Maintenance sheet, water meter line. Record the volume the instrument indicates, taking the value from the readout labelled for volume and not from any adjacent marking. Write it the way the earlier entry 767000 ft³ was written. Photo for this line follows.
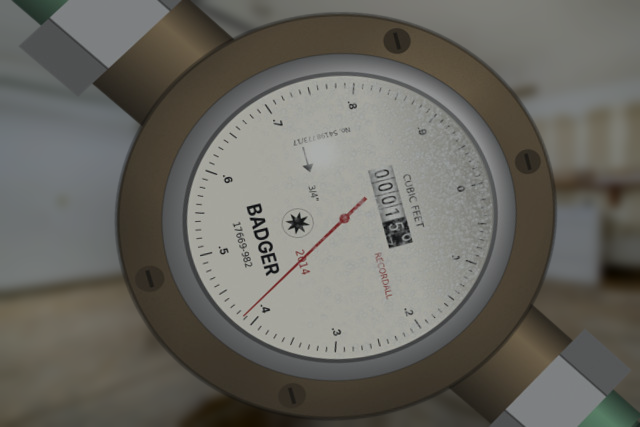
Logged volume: 156.41 ft³
